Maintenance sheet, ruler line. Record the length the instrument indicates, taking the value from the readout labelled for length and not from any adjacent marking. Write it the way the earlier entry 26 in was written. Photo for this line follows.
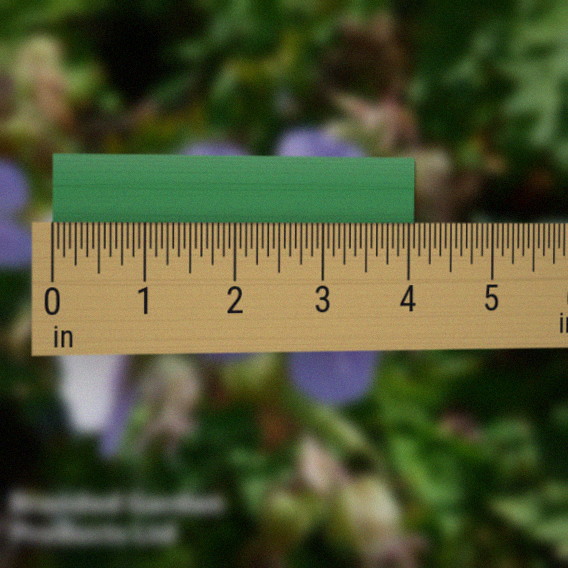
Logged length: 4.0625 in
